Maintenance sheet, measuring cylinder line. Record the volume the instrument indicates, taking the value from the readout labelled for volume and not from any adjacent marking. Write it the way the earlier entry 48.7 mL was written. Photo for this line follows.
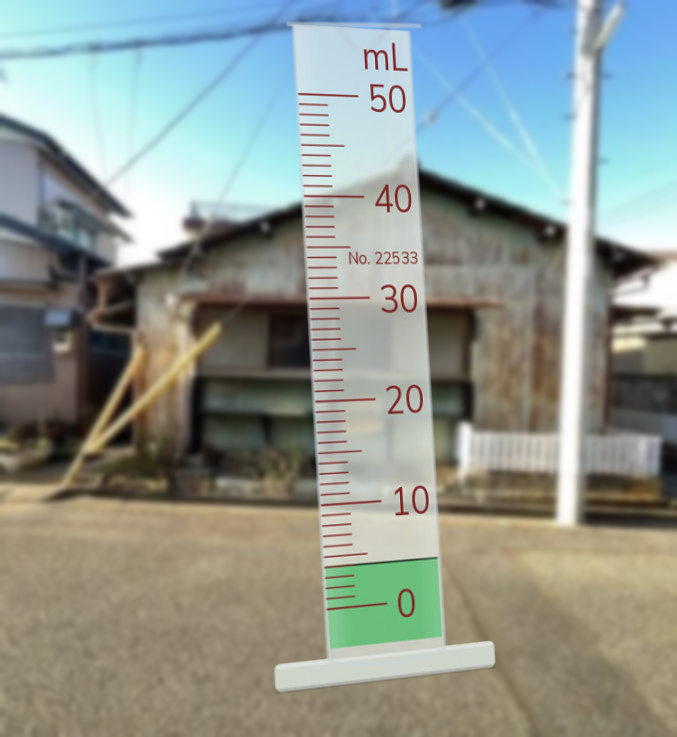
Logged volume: 4 mL
